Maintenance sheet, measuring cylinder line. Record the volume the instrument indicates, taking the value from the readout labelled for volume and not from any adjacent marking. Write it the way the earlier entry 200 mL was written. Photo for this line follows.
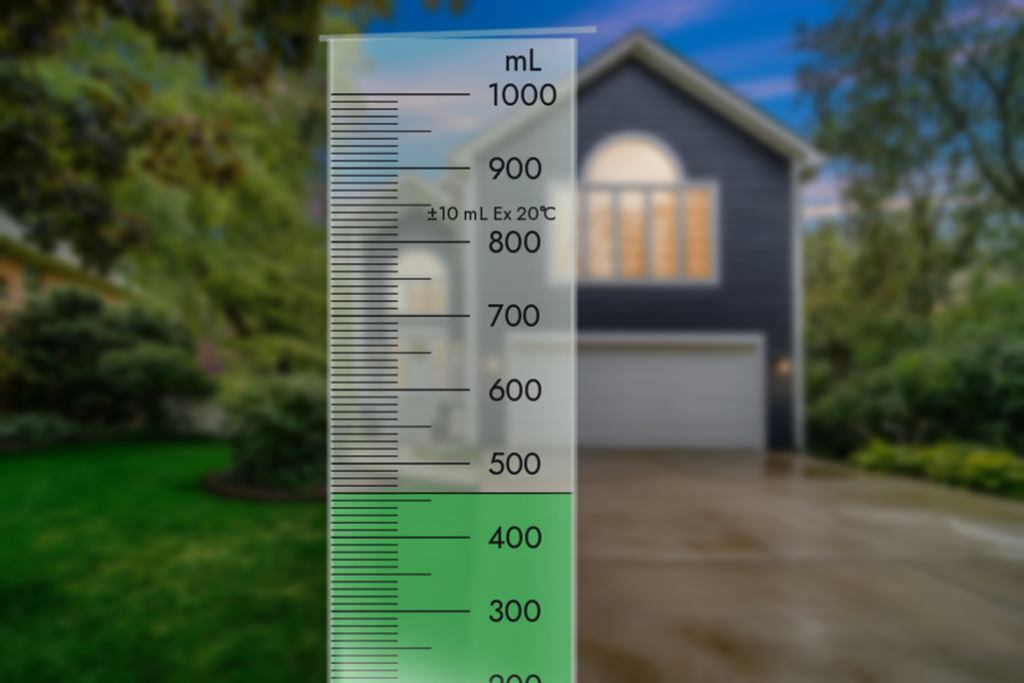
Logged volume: 460 mL
